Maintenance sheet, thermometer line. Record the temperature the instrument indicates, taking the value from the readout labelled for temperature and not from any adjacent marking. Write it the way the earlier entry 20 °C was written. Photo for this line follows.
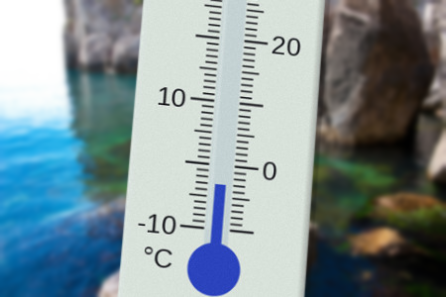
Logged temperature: -3 °C
